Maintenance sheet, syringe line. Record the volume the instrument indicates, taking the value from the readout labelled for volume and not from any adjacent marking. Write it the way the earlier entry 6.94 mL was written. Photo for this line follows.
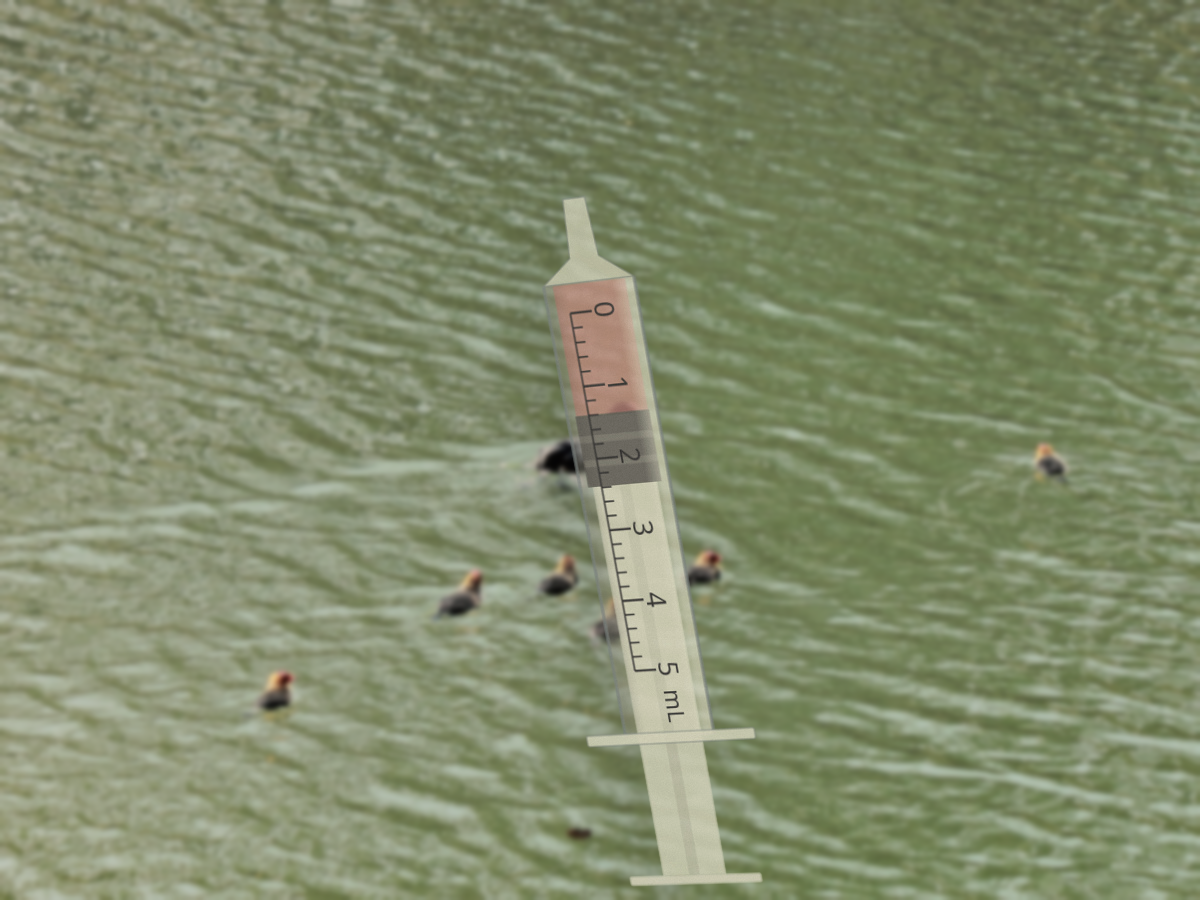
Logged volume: 1.4 mL
